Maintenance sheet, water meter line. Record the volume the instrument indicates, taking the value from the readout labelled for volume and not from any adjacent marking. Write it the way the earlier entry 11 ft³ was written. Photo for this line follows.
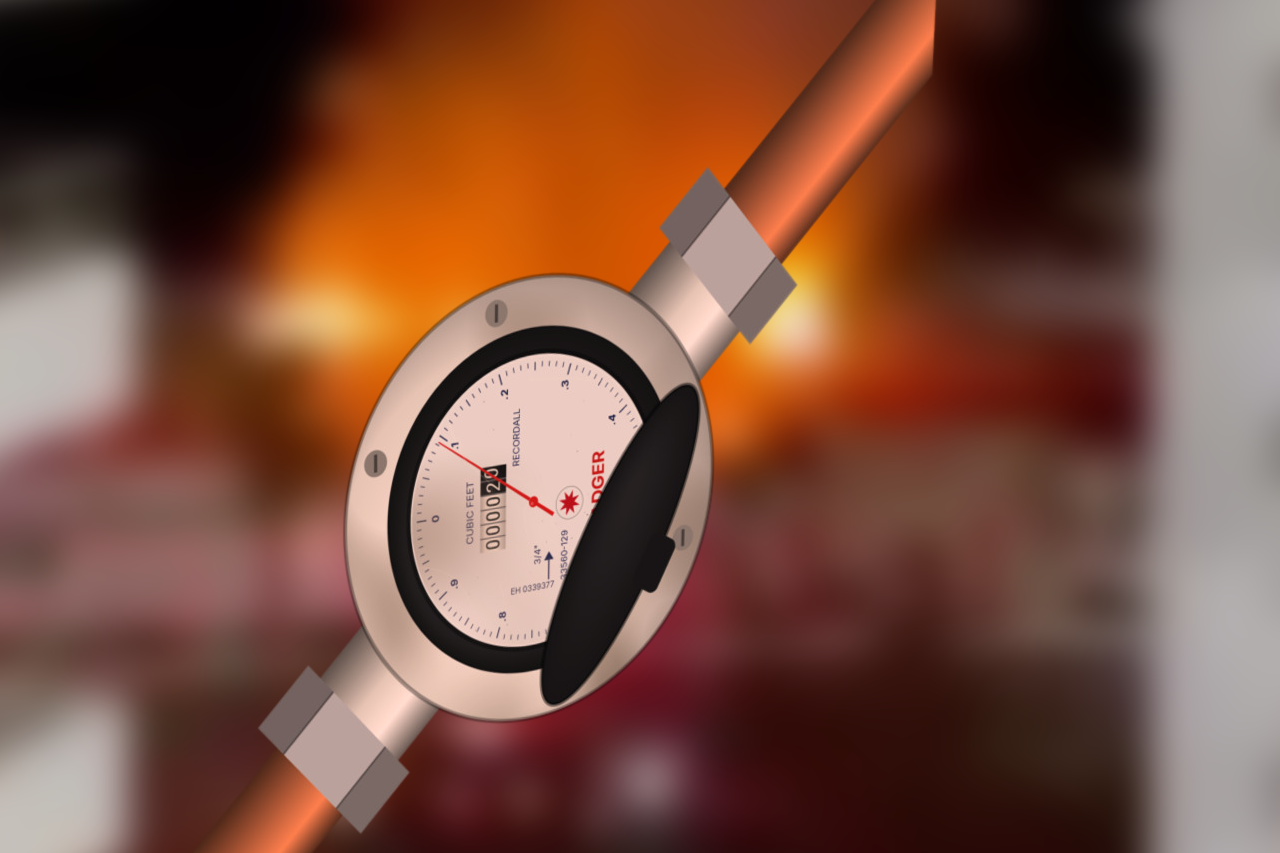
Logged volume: 20.09 ft³
